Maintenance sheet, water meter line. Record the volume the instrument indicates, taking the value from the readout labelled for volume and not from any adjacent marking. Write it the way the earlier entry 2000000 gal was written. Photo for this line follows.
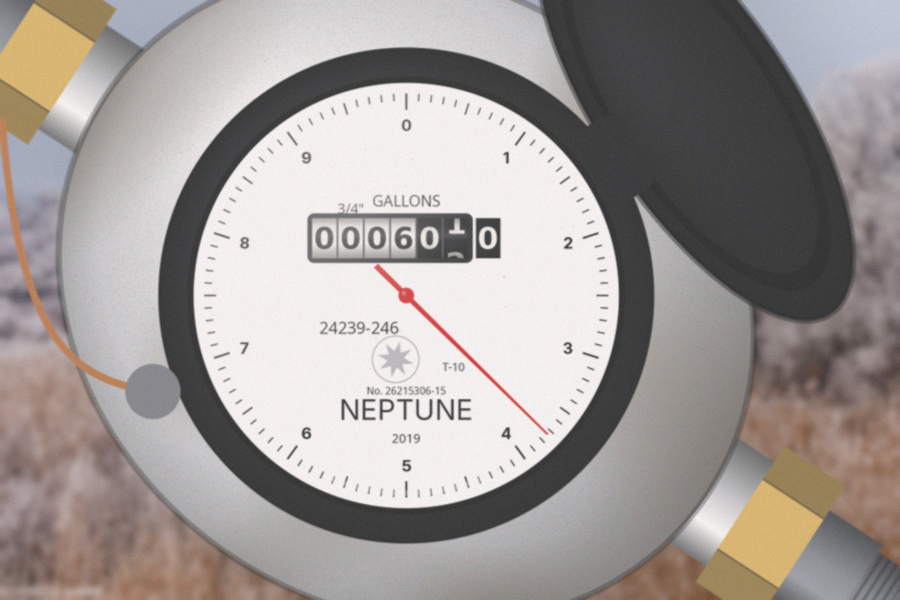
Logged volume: 6013.7 gal
